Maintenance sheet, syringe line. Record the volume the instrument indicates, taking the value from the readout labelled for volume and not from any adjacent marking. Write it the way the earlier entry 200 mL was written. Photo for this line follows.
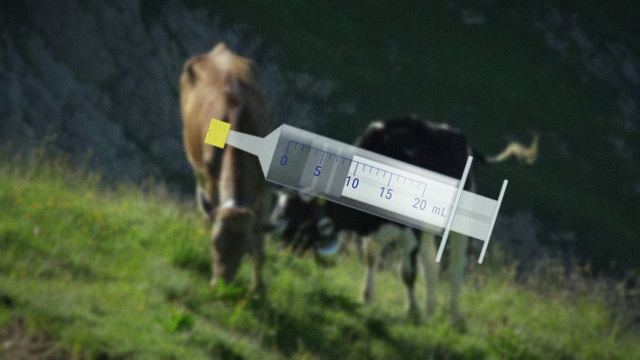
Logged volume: 3 mL
